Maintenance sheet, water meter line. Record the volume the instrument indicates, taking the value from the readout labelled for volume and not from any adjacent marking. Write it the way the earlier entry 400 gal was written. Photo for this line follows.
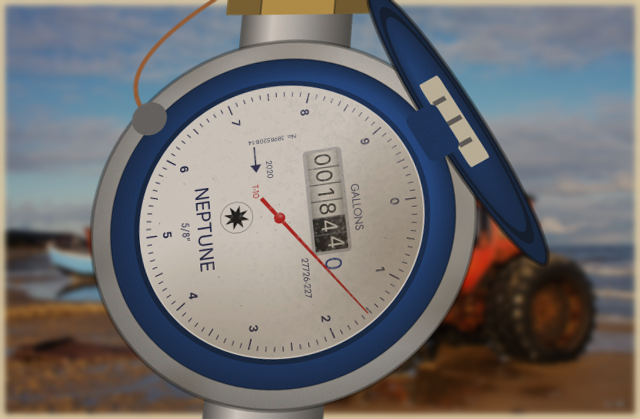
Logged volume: 18441.5 gal
